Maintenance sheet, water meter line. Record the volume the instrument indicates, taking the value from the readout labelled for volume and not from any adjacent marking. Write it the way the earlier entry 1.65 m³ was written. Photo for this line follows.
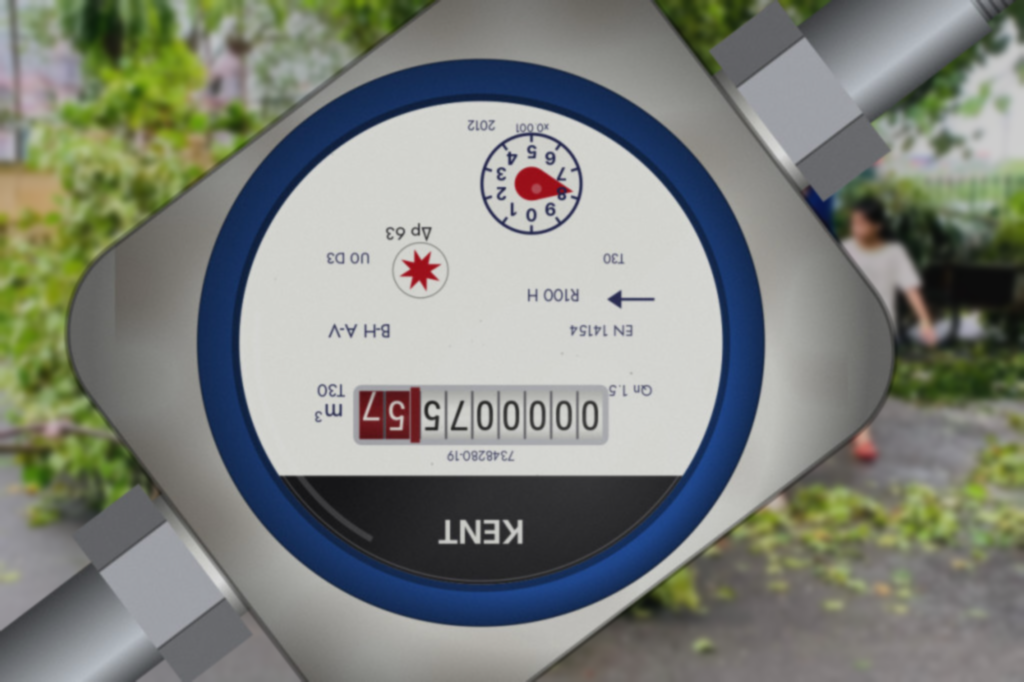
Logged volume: 75.567 m³
